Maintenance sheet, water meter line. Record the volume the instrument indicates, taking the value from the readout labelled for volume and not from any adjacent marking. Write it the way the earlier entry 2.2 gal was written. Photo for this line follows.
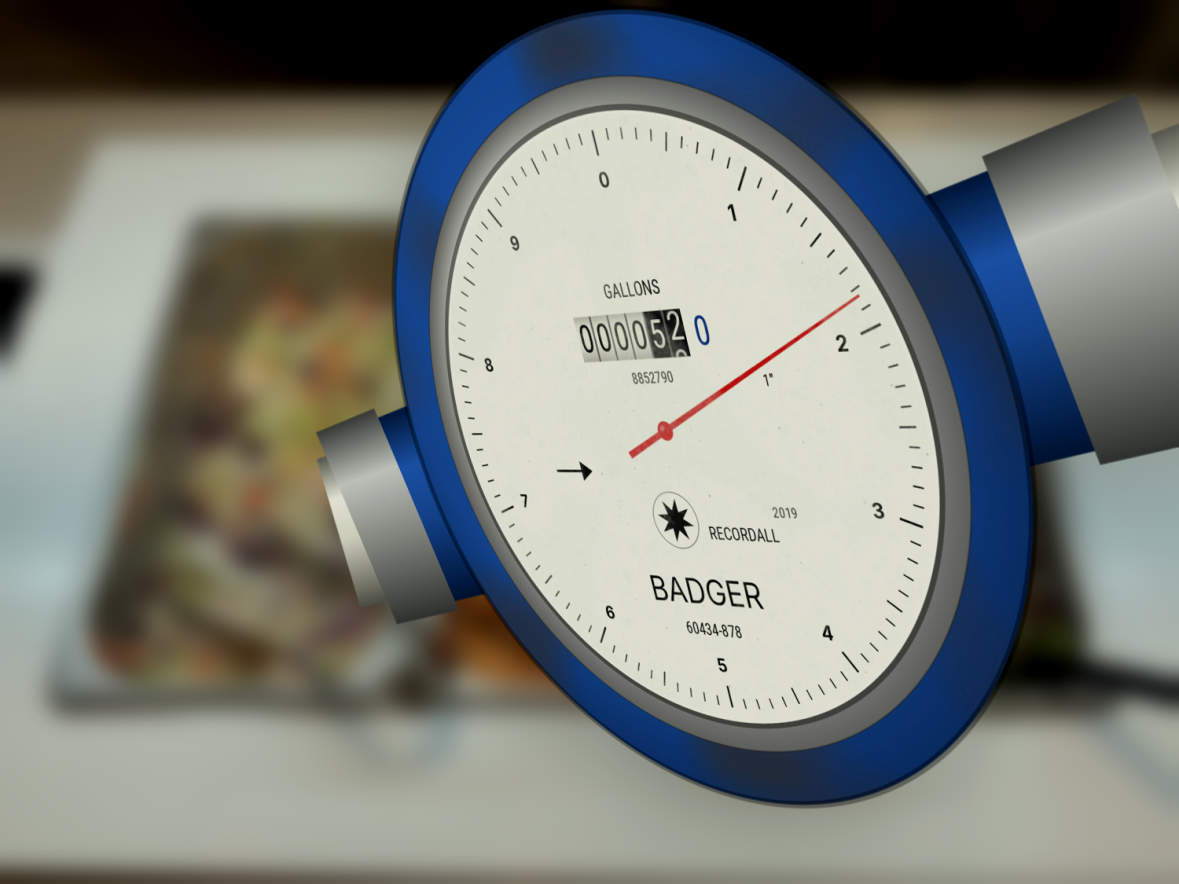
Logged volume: 521.8 gal
